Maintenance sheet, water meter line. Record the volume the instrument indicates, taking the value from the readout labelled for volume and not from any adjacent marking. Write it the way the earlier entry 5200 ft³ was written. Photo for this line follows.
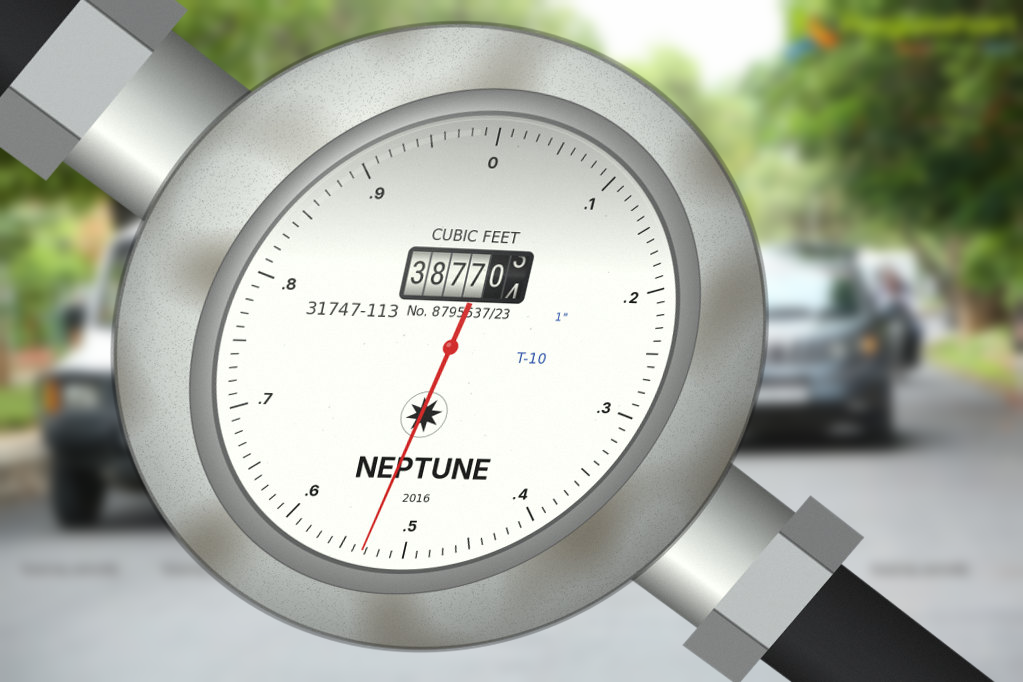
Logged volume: 387703.53 ft³
